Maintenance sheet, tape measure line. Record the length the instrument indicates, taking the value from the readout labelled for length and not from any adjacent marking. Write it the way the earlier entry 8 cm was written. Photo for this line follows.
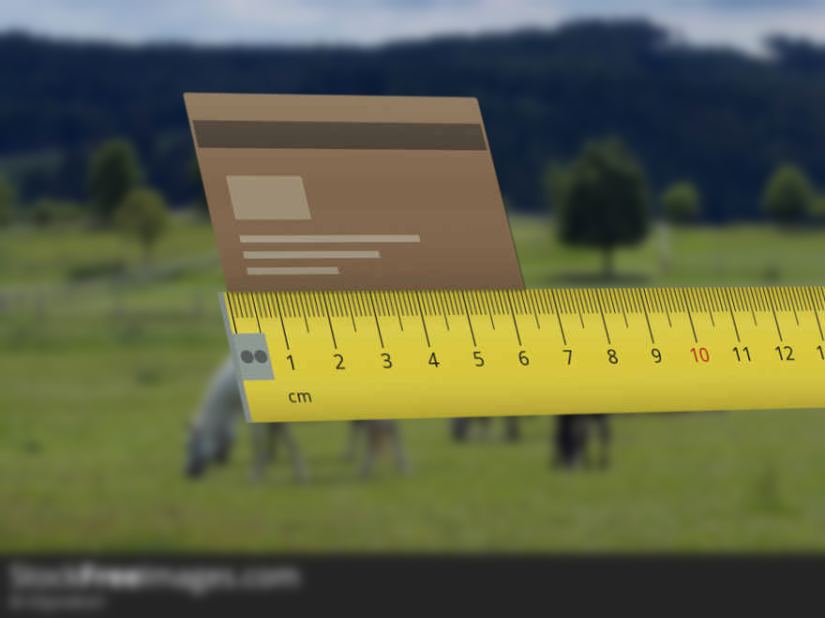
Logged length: 6.4 cm
